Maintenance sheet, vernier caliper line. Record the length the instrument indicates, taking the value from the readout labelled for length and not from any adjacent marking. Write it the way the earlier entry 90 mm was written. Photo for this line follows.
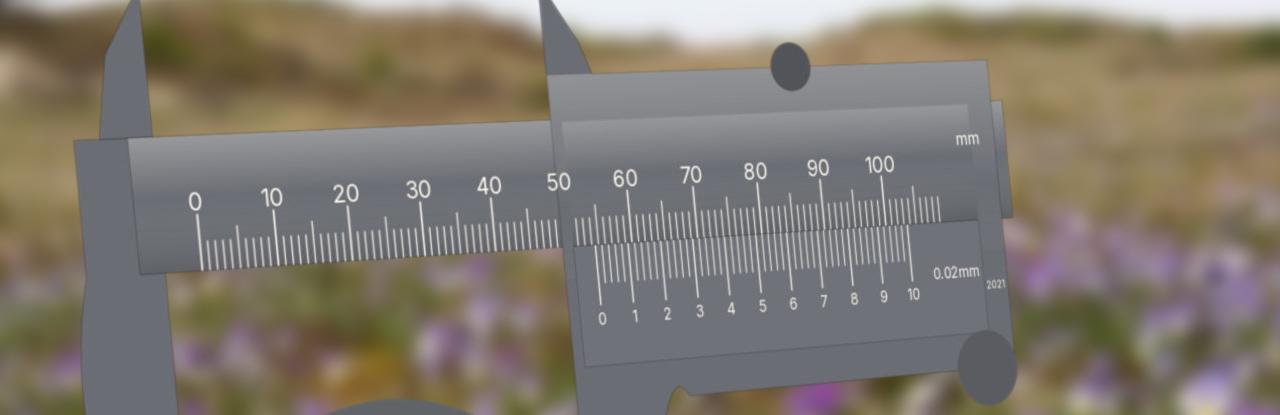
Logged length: 54.5 mm
